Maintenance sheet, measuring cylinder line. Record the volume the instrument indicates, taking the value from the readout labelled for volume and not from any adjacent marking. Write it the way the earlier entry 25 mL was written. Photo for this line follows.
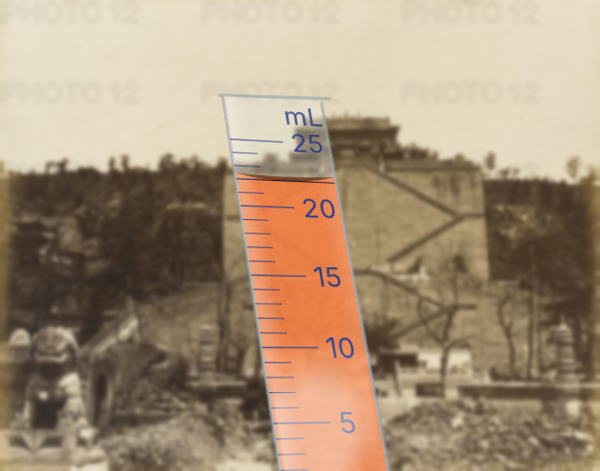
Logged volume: 22 mL
